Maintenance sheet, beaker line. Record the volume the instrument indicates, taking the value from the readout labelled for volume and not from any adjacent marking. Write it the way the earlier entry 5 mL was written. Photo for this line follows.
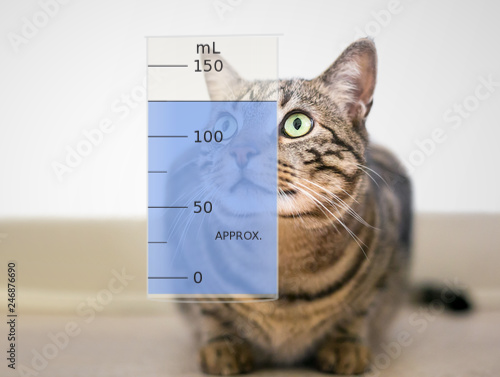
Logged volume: 125 mL
